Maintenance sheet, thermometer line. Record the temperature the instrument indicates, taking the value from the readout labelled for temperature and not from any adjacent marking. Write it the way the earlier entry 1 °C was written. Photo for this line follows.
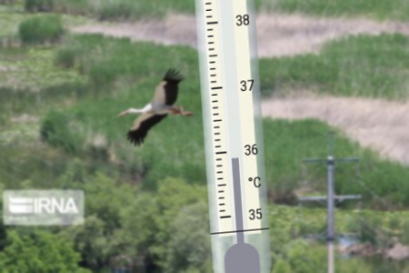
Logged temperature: 35.9 °C
